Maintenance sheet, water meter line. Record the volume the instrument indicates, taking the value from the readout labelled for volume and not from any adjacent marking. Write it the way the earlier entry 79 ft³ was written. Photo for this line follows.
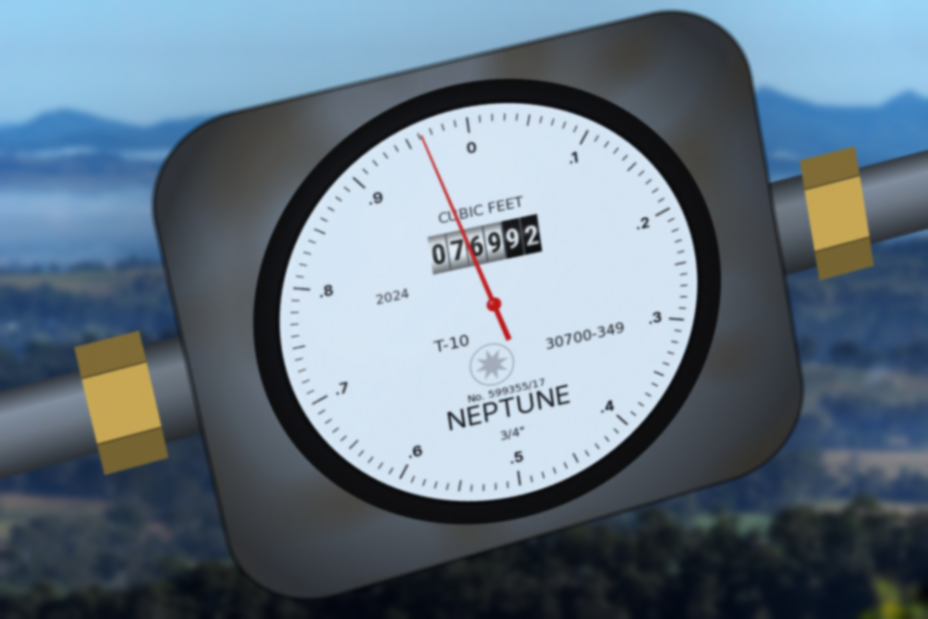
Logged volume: 76991.96 ft³
